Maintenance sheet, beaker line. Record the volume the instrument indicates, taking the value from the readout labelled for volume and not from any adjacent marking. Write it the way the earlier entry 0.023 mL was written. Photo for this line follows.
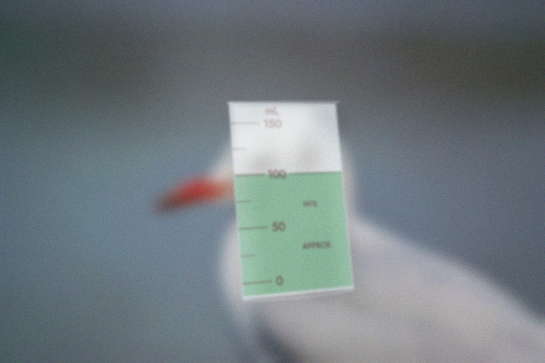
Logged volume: 100 mL
